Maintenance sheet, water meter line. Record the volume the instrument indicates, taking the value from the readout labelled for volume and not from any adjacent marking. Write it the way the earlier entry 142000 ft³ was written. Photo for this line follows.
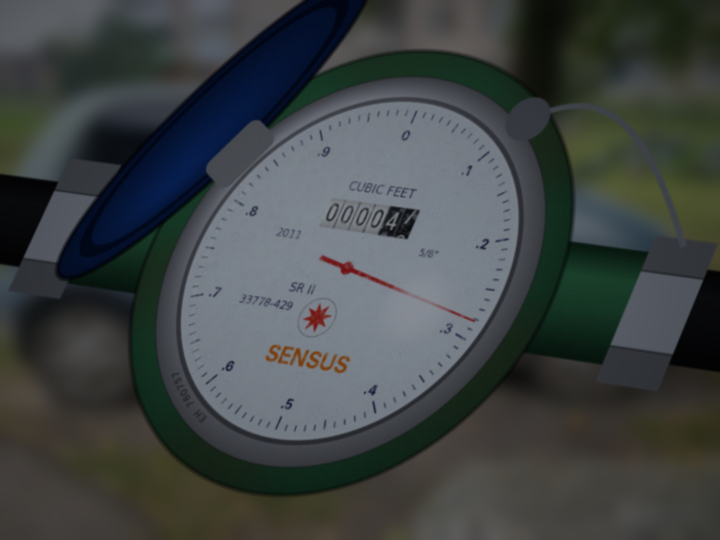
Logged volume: 47.28 ft³
